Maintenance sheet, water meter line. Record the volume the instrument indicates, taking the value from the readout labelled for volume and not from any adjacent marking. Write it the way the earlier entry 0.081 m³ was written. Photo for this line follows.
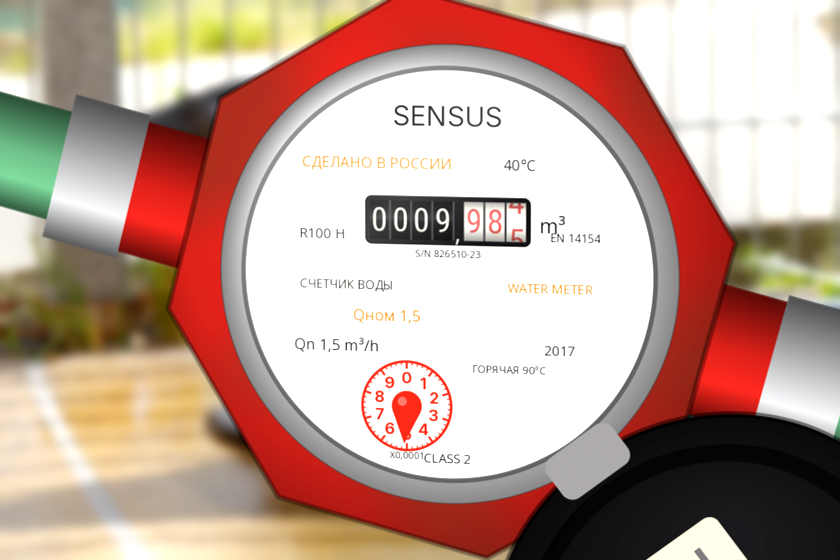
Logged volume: 9.9845 m³
